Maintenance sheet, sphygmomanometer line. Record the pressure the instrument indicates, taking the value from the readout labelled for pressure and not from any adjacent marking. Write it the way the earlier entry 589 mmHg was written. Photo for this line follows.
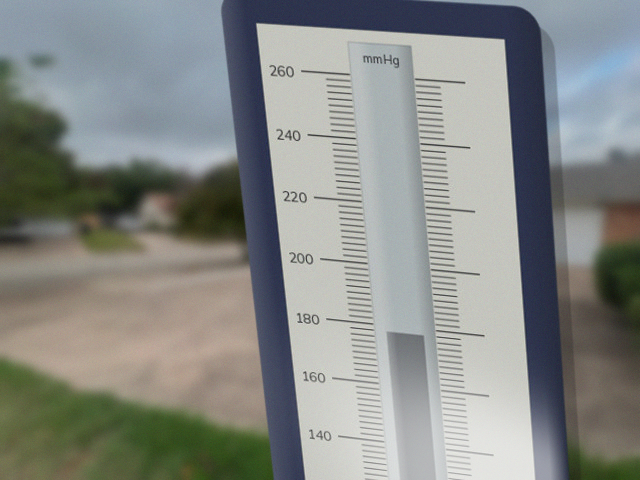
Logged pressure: 178 mmHg
